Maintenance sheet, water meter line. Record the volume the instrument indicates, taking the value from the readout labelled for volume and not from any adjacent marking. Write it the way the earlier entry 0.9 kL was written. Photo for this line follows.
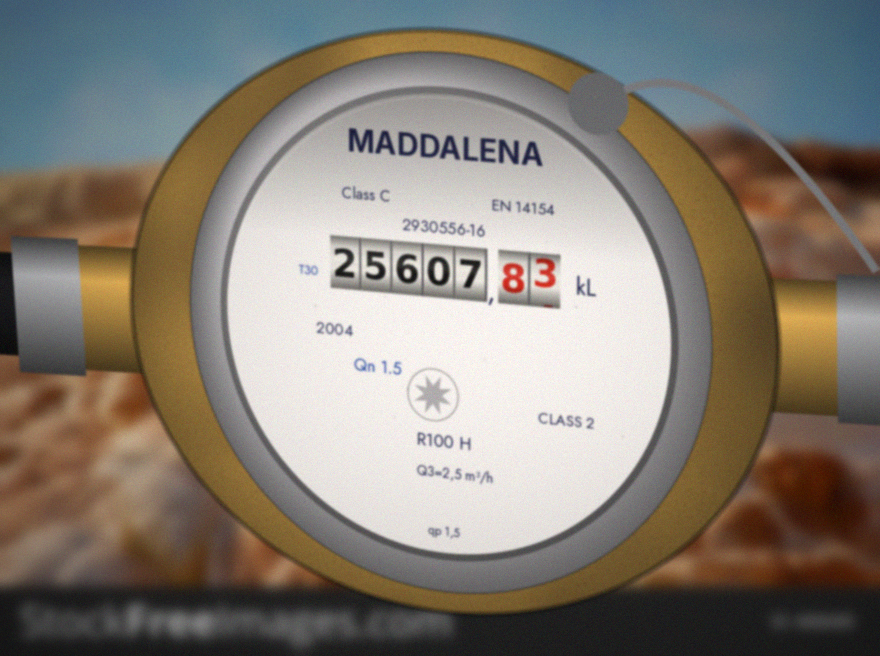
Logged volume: 25607.83 kL
